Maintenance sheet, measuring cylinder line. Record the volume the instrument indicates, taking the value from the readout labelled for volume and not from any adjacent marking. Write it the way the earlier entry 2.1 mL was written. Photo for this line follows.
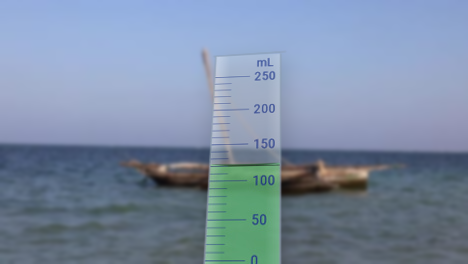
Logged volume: 120 mL
